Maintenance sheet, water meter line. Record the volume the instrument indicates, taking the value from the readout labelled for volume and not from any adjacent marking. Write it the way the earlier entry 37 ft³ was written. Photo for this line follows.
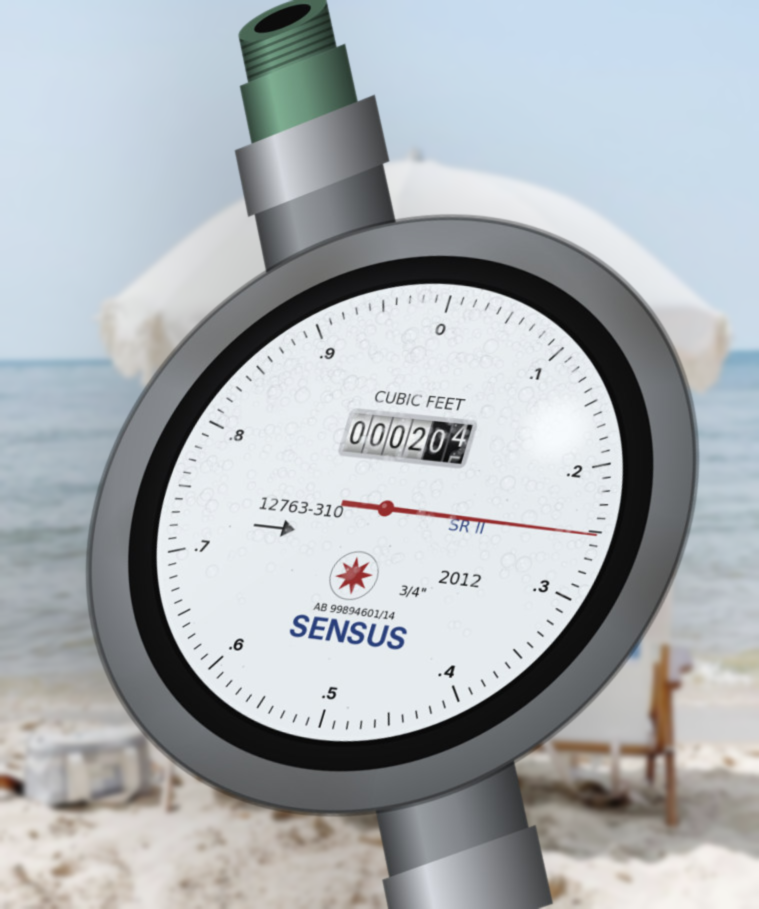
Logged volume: 204.25 ft³
